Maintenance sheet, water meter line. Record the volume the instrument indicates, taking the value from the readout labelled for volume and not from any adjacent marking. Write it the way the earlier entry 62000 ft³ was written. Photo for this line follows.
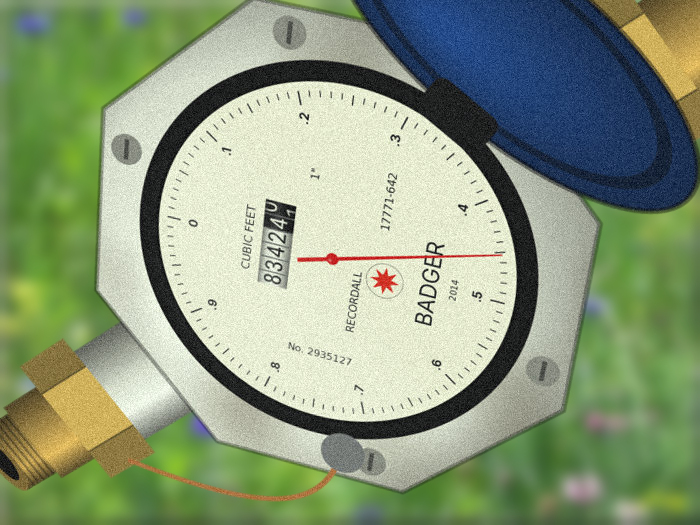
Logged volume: 834240.45 ft³
